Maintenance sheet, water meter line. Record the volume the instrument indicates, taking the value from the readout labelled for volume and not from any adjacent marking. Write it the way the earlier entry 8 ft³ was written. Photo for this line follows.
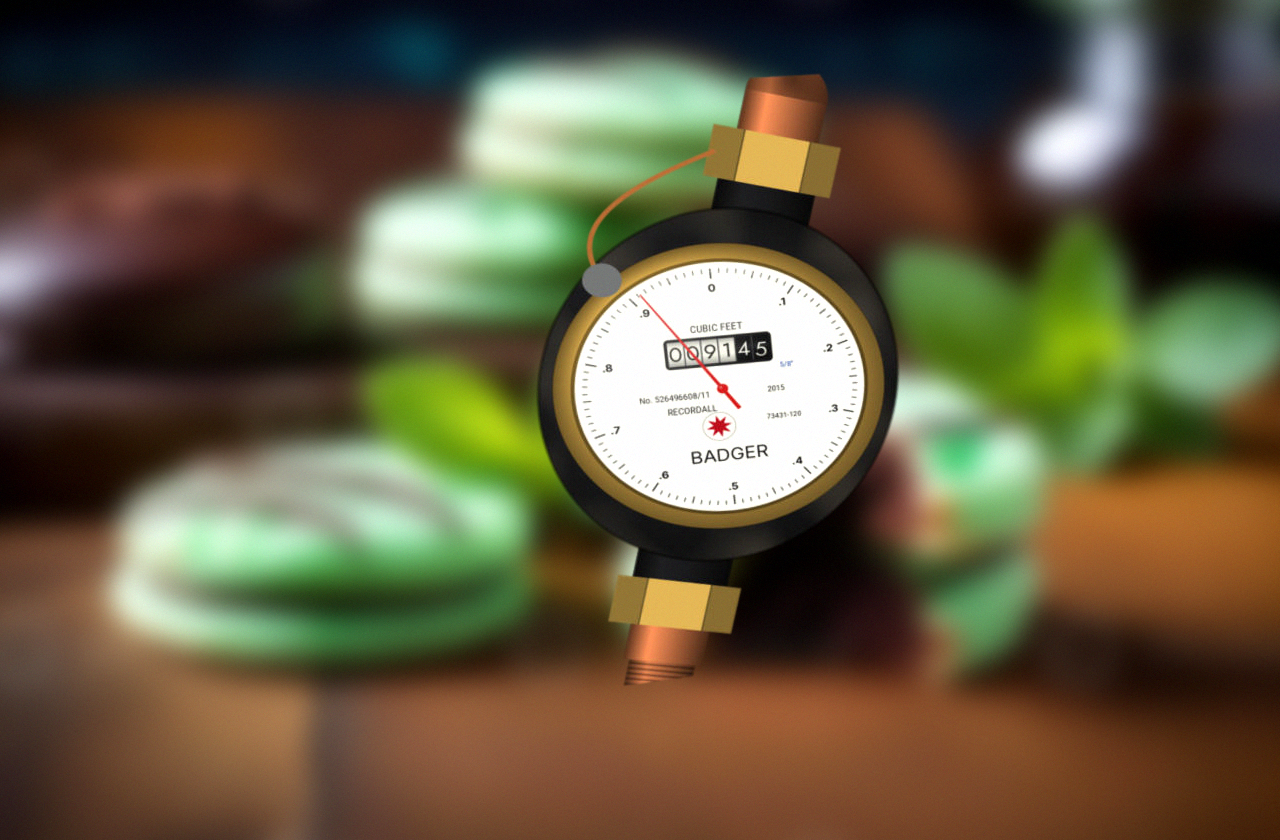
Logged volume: 9144.91 ft³
